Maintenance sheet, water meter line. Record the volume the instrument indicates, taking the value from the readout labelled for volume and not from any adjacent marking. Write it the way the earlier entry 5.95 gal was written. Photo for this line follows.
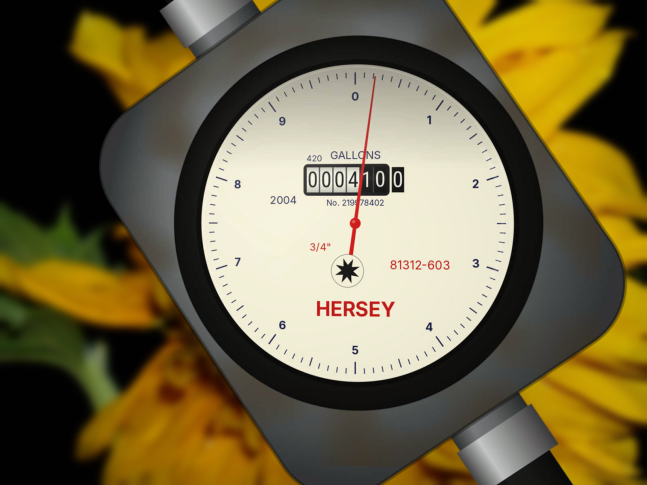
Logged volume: 4100.2 gal
